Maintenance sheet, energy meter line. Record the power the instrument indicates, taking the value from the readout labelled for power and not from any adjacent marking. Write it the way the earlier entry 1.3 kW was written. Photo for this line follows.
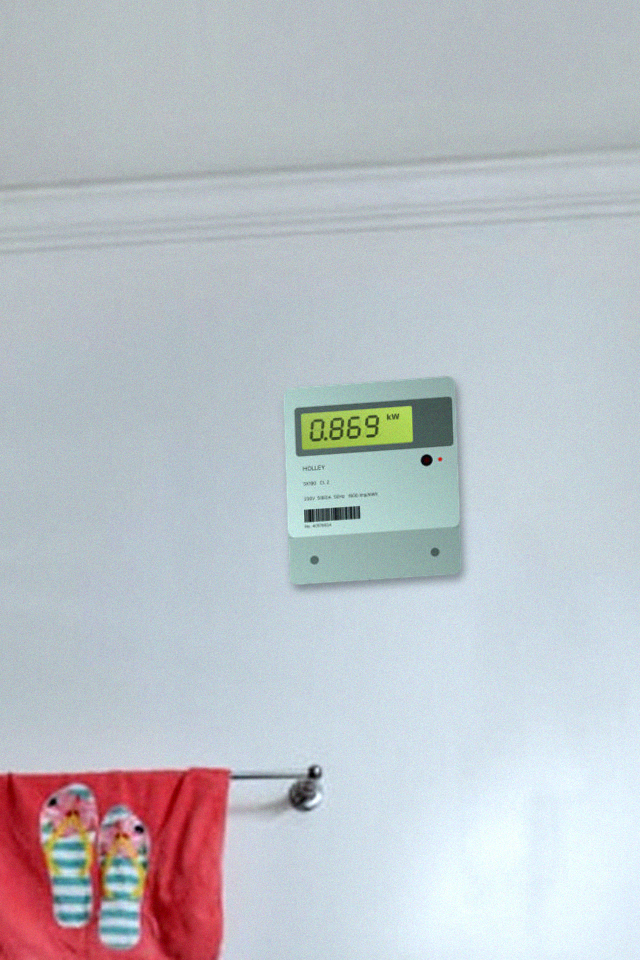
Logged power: 0.869 kW
